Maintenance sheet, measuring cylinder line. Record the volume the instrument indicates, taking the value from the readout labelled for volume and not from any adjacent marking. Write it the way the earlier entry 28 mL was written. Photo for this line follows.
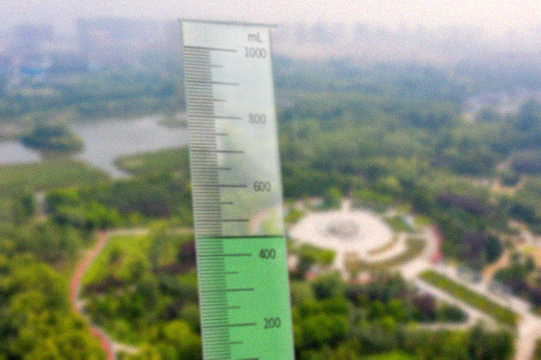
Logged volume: 450 mL
